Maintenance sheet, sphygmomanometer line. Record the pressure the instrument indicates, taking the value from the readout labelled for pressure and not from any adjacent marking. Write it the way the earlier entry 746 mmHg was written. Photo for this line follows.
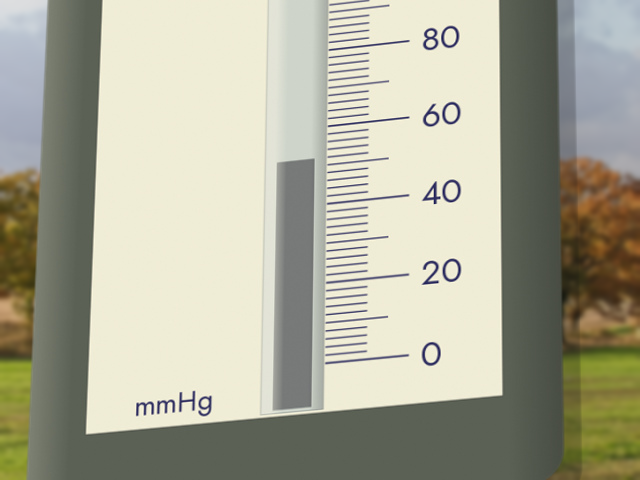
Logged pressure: 52 mmHg
